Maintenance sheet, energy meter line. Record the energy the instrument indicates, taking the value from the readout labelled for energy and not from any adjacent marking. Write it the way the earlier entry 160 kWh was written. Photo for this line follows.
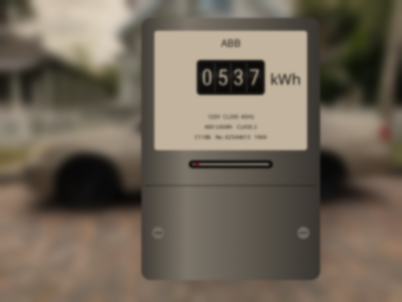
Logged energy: 537 kWh
